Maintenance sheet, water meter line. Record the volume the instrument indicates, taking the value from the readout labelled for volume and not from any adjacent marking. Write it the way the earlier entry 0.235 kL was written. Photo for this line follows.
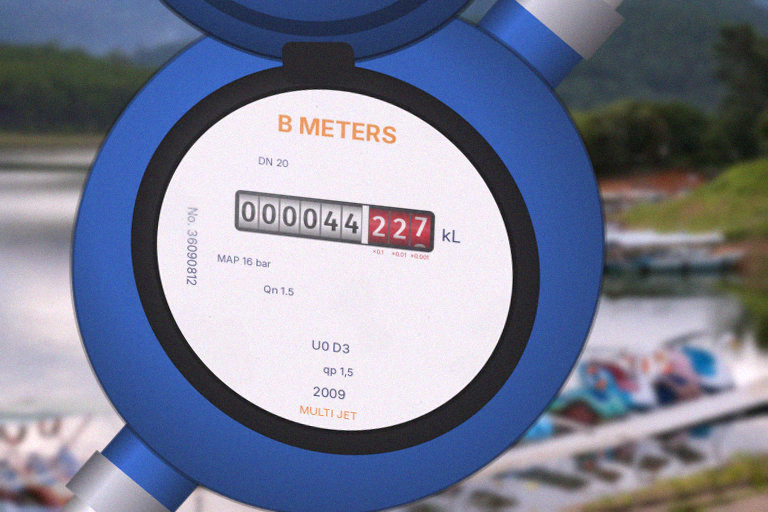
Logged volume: 44.227 kL
